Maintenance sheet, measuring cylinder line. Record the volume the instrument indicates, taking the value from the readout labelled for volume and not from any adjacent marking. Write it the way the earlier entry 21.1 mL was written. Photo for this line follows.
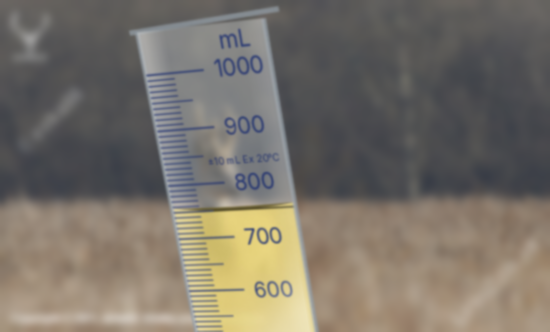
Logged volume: 750 mL
